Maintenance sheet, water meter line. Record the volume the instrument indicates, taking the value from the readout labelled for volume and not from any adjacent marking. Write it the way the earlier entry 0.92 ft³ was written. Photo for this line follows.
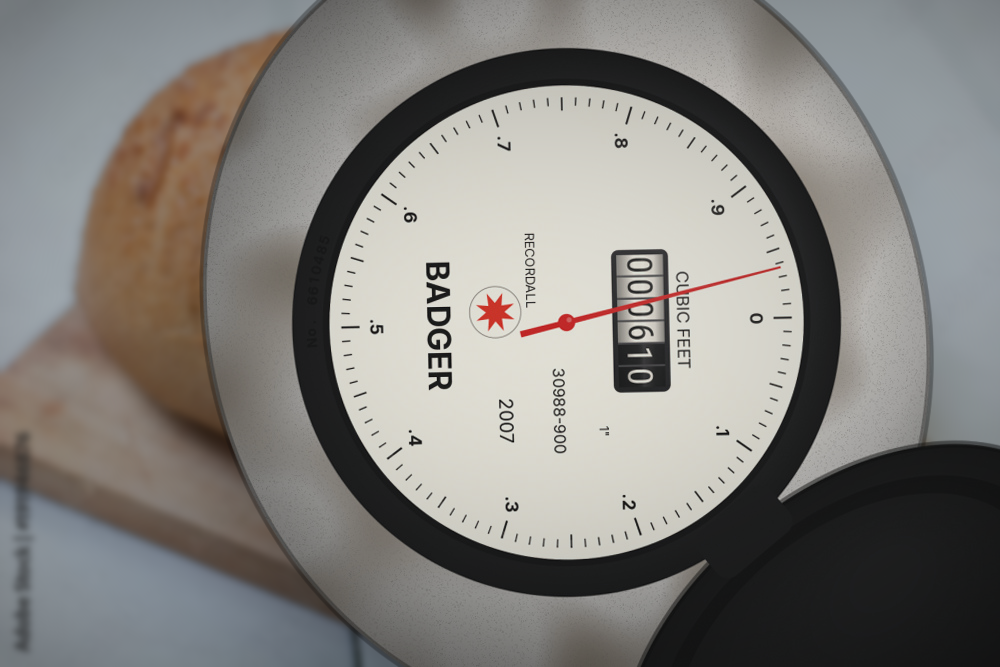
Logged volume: 609.96 ft³
